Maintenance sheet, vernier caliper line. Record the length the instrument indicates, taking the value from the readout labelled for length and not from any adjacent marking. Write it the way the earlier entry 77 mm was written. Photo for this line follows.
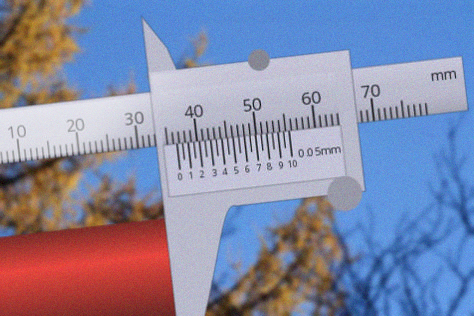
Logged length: 36.6 mm
